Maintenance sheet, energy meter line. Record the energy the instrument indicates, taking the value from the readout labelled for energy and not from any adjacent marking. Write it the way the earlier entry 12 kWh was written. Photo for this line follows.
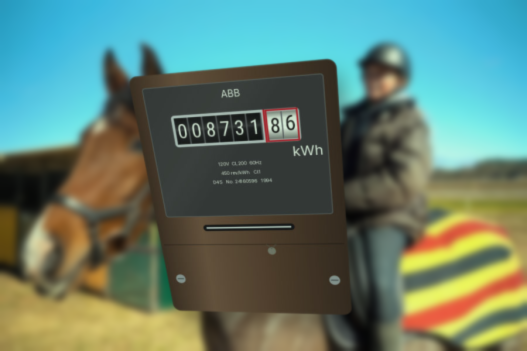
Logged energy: 8731.86 kWh
